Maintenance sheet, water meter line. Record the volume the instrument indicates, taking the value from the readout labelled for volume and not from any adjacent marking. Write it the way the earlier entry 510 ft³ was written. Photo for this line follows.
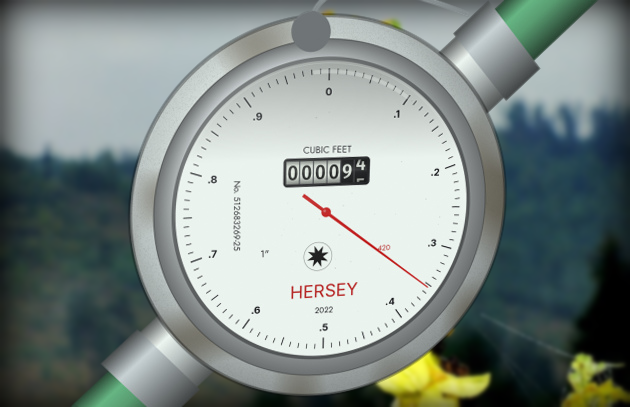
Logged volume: 94.35 ft³
